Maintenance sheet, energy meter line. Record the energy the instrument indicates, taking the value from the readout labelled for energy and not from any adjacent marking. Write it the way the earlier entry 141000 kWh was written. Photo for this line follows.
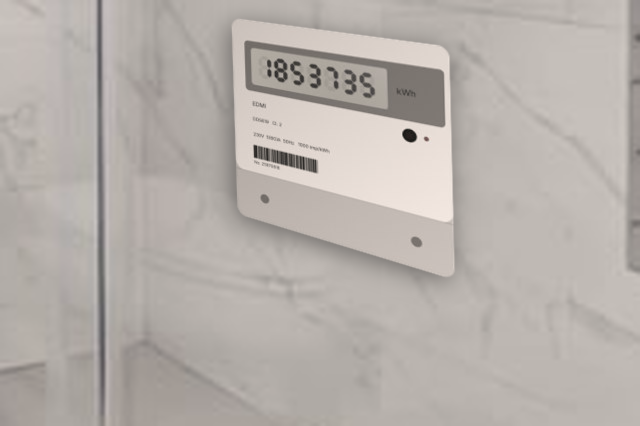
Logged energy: 1853735 kWh
